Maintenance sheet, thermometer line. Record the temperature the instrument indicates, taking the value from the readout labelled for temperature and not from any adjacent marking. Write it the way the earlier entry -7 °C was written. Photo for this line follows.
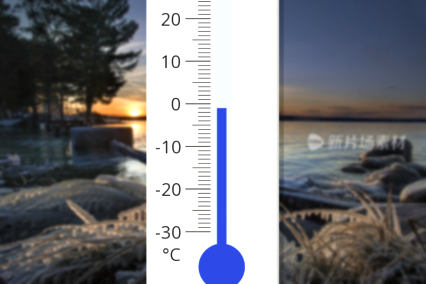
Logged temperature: -1 °C
